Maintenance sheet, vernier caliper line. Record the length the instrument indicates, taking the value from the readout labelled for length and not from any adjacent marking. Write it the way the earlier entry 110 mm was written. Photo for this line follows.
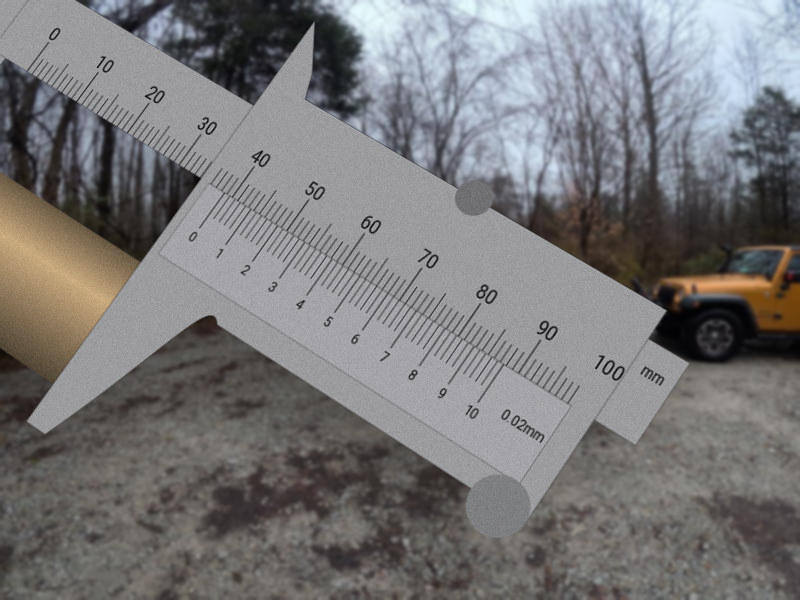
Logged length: 38.6 mm
